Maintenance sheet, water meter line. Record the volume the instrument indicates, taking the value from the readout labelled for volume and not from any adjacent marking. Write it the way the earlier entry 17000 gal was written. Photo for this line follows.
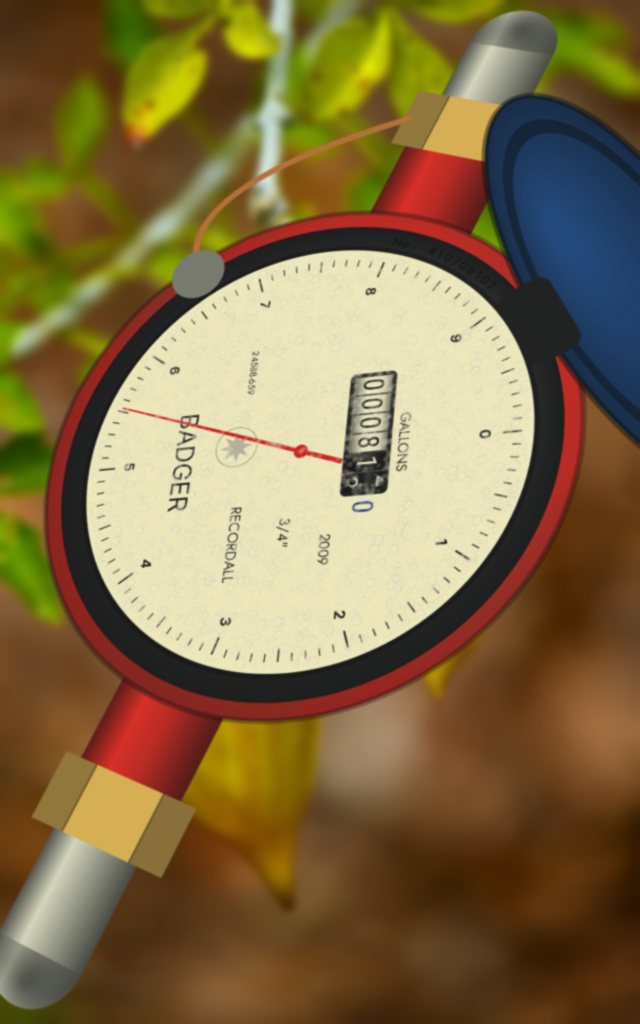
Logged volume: 8125.5 gal
